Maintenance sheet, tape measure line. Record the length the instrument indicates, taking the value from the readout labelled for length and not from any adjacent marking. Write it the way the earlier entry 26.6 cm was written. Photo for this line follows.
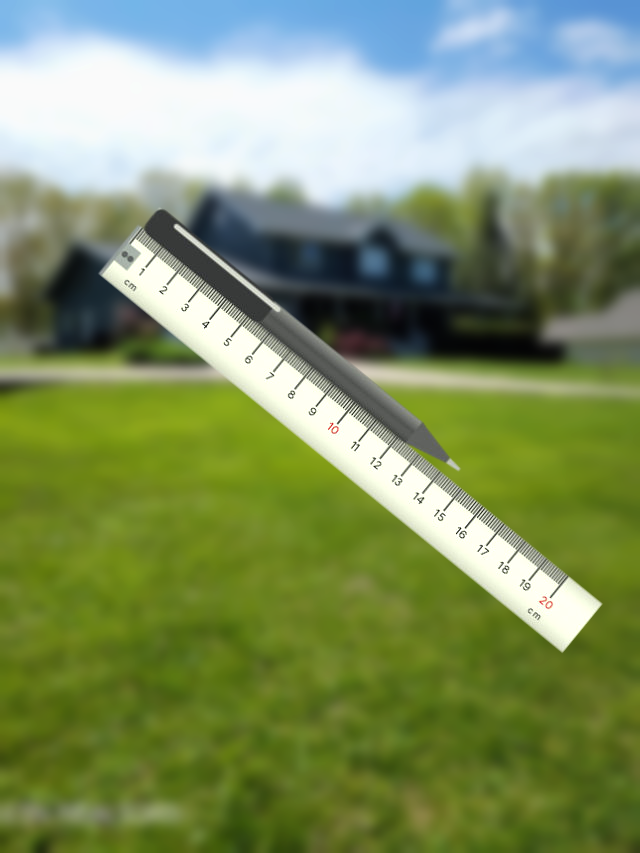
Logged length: 14.5 cm
